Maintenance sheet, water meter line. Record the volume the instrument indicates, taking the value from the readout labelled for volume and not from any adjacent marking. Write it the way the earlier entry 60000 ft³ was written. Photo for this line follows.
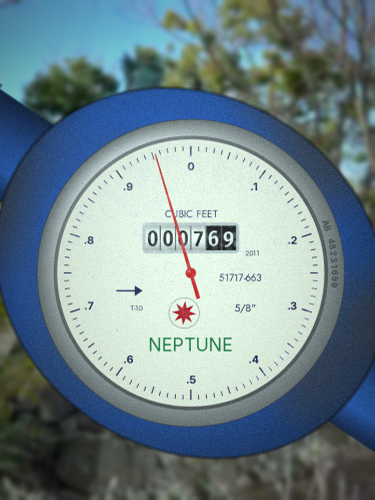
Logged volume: 768.95 ft³
